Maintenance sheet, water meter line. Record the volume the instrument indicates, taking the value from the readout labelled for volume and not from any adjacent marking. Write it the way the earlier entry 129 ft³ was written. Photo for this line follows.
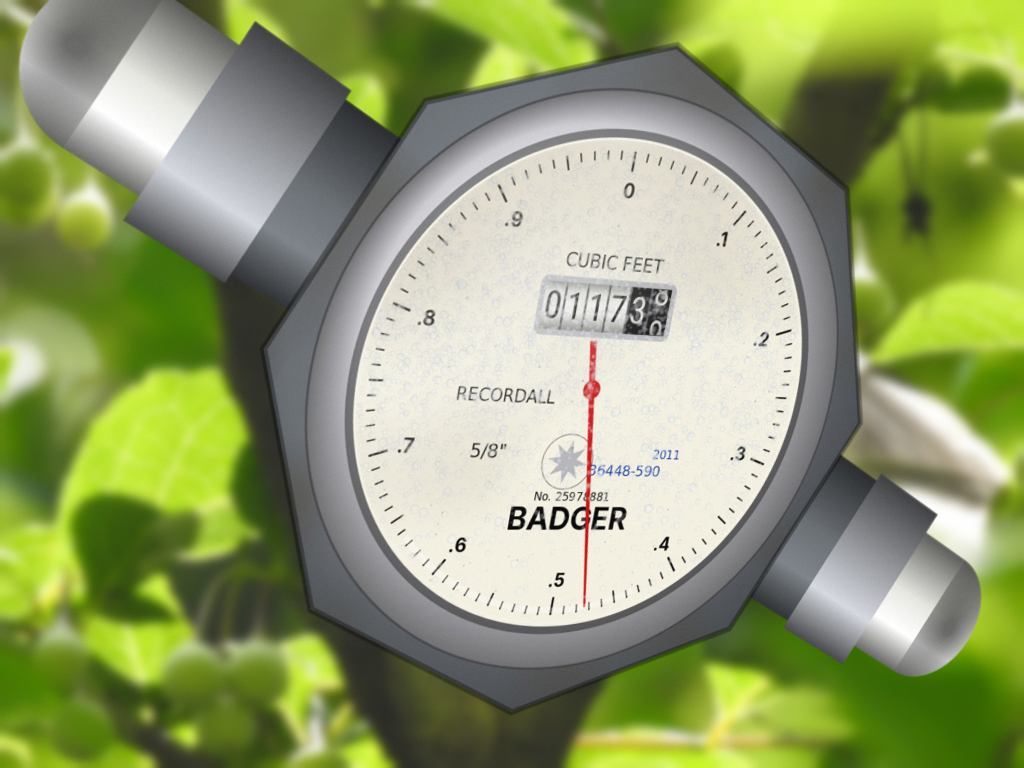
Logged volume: 11738.47 ft³
